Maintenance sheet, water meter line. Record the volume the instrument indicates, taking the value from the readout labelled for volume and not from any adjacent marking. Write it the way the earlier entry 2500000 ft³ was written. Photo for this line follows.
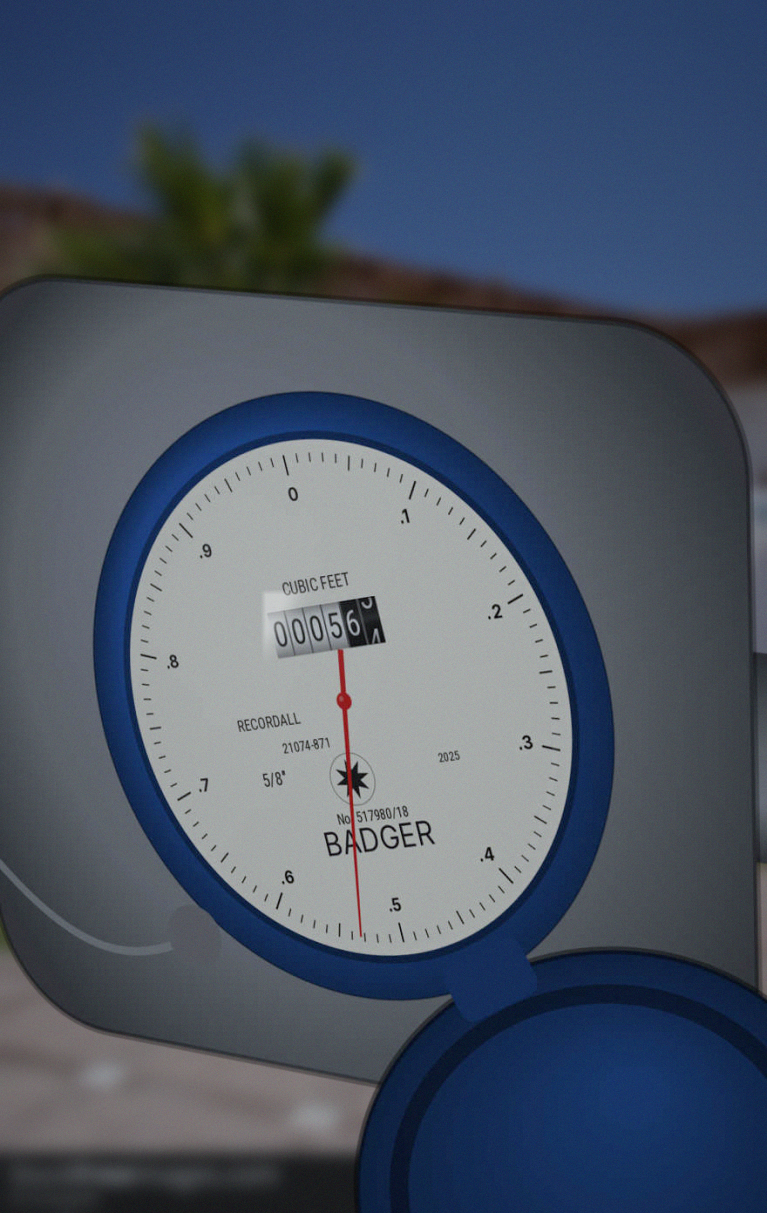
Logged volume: 563.53 ft³
